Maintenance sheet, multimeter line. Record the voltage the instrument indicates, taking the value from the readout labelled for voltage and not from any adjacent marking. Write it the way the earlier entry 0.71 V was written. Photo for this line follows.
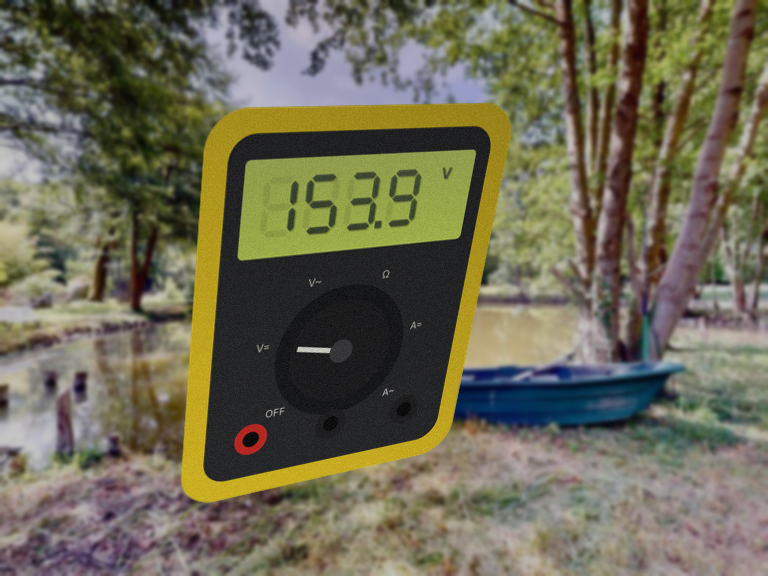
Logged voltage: 153.9 V
